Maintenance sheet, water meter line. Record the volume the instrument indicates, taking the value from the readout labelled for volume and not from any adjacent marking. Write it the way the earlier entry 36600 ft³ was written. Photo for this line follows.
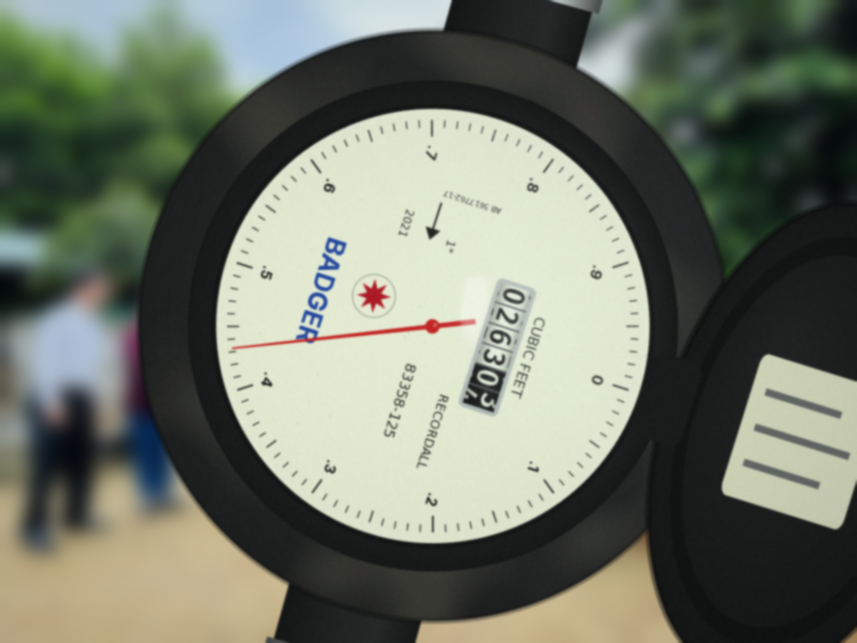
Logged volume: 26303.43 ft³
